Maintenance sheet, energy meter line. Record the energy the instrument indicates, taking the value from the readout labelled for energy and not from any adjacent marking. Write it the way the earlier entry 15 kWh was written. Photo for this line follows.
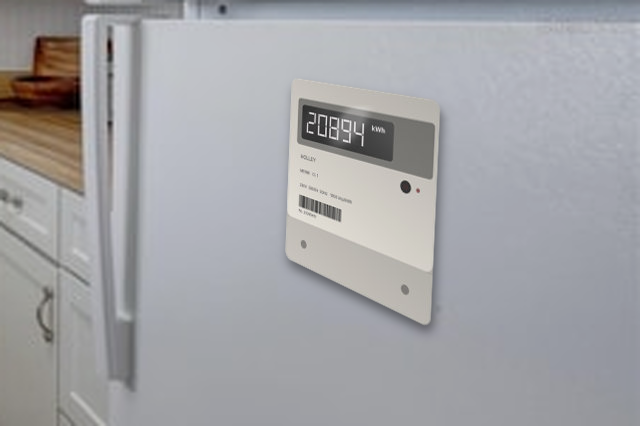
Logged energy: 20894 kWh
